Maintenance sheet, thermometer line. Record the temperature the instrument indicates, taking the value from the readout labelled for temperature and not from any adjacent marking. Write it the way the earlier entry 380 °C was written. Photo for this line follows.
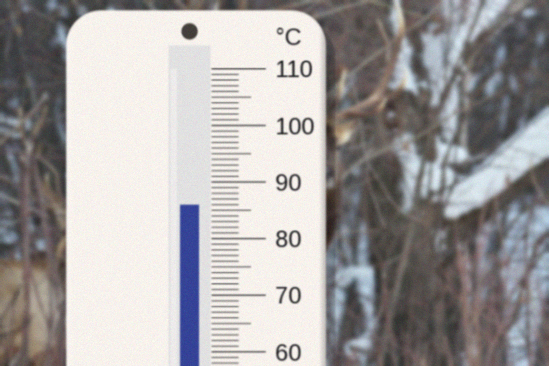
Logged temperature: 86 °C
